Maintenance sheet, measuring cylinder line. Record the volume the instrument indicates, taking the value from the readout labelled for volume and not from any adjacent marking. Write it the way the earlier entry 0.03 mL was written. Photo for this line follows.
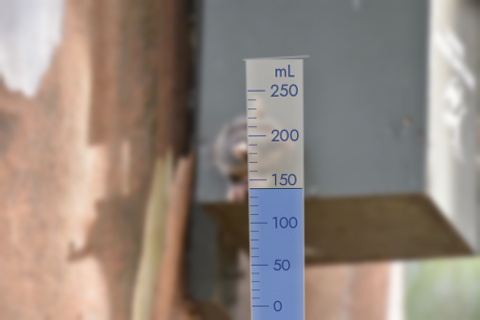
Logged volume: 140 mL
